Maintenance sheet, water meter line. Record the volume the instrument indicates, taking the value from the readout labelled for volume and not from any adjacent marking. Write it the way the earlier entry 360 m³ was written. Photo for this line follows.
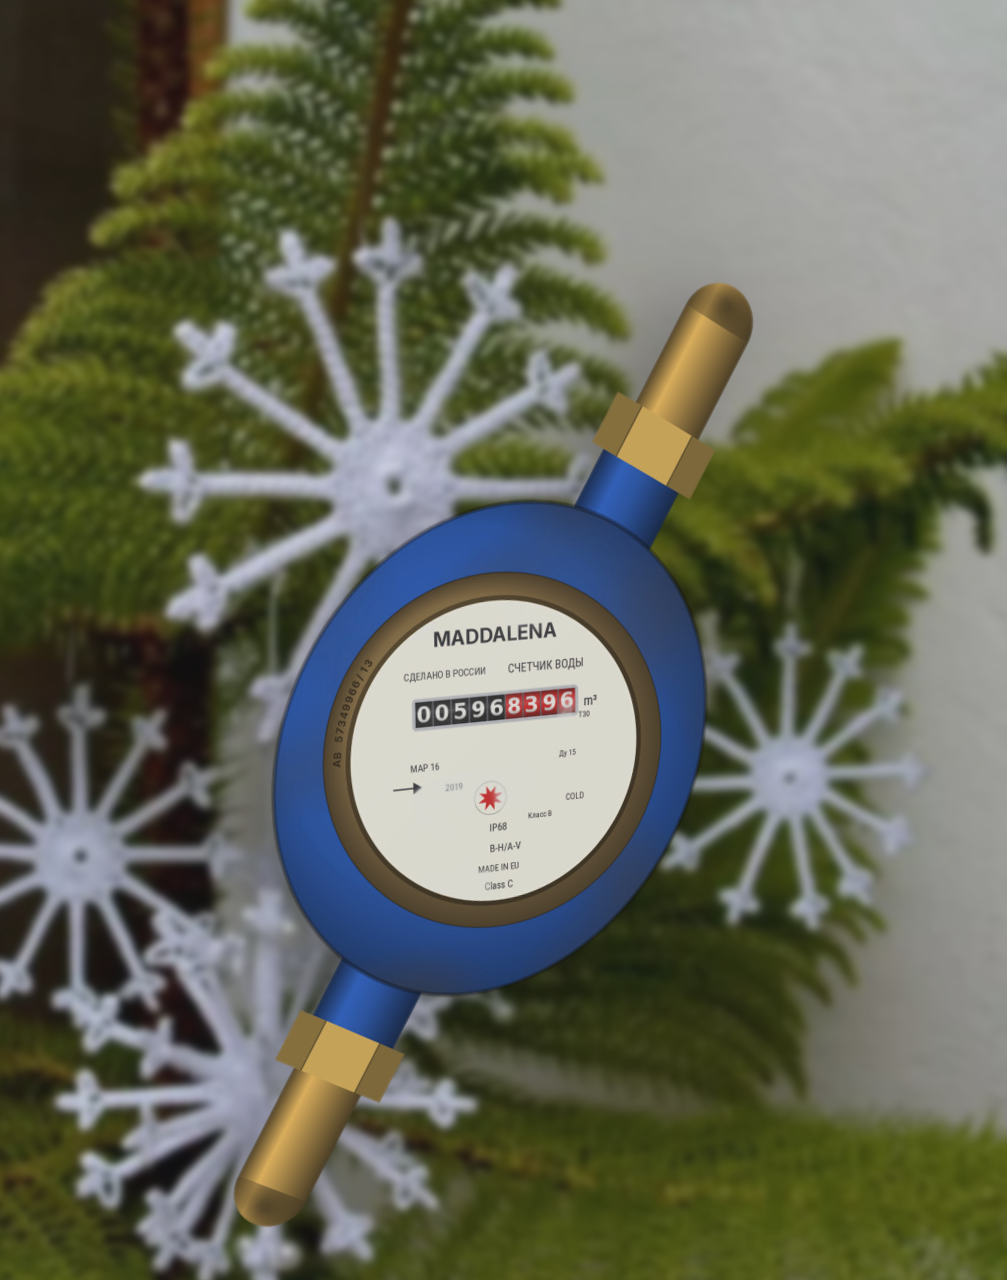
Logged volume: 596.8396 m³
